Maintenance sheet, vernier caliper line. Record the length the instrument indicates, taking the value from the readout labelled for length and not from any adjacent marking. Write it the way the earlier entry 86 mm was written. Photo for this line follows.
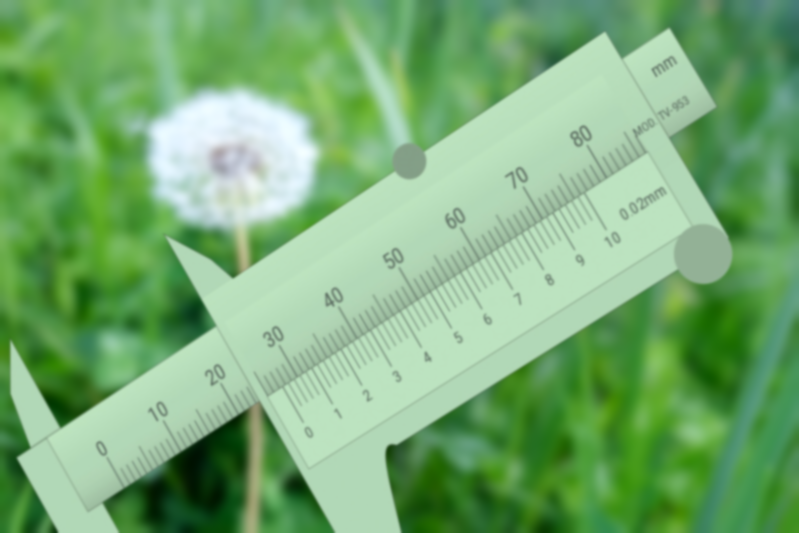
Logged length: 27.5 mm
